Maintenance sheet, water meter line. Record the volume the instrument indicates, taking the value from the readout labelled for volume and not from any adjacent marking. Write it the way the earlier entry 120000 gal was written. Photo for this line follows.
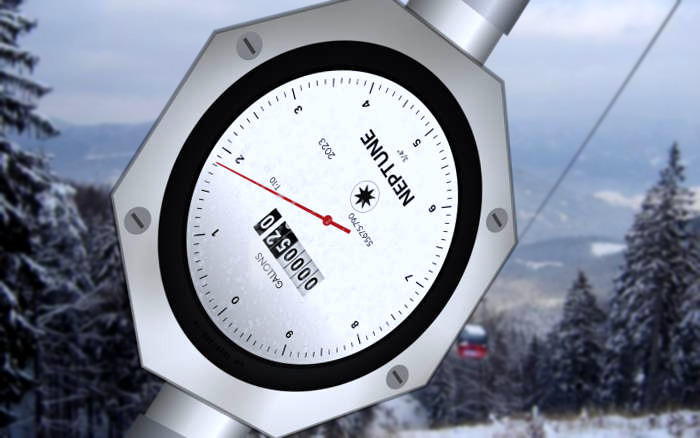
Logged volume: 521.8 gal
